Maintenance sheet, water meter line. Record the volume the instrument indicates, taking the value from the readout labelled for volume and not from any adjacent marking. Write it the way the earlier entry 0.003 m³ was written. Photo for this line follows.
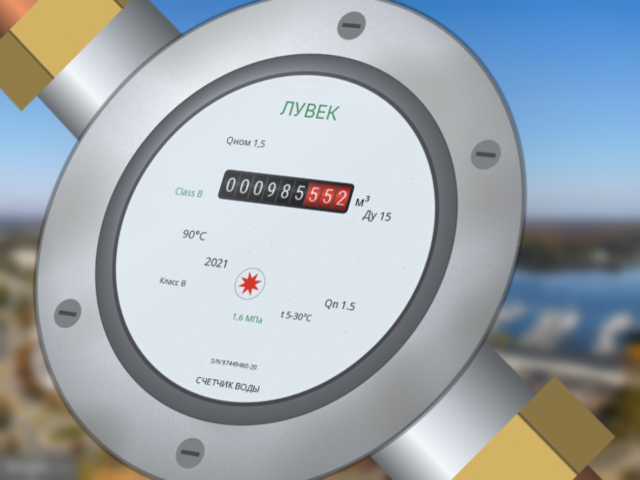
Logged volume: 985.552 m³
